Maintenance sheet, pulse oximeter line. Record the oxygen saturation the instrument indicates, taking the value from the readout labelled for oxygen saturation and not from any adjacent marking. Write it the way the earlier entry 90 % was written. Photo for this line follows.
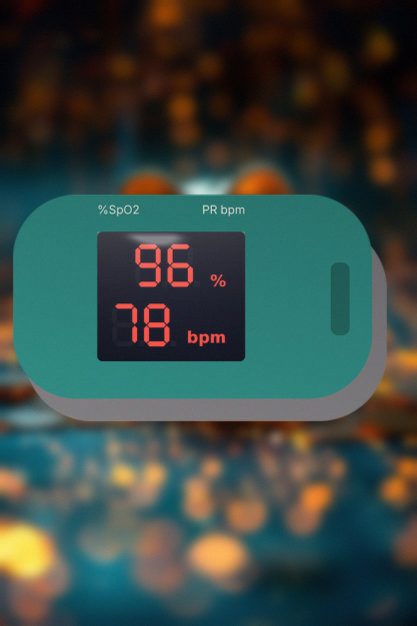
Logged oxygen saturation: 96 %
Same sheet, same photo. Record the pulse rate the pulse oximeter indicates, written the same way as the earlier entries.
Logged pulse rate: 78 bpm
